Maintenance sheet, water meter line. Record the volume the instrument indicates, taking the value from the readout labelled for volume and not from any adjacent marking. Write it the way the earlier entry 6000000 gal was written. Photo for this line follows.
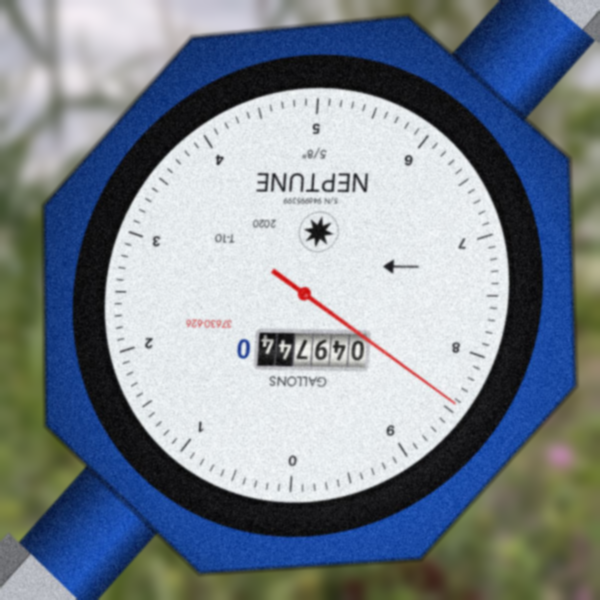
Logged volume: 497438.4 gal
